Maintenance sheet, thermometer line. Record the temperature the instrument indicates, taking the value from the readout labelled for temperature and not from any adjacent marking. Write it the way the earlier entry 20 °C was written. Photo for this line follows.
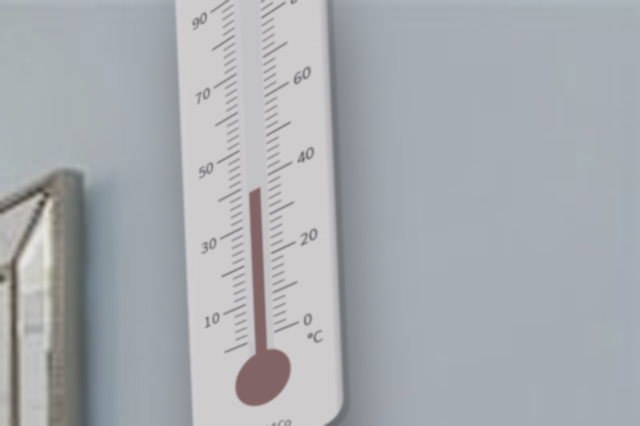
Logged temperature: 38 °C
